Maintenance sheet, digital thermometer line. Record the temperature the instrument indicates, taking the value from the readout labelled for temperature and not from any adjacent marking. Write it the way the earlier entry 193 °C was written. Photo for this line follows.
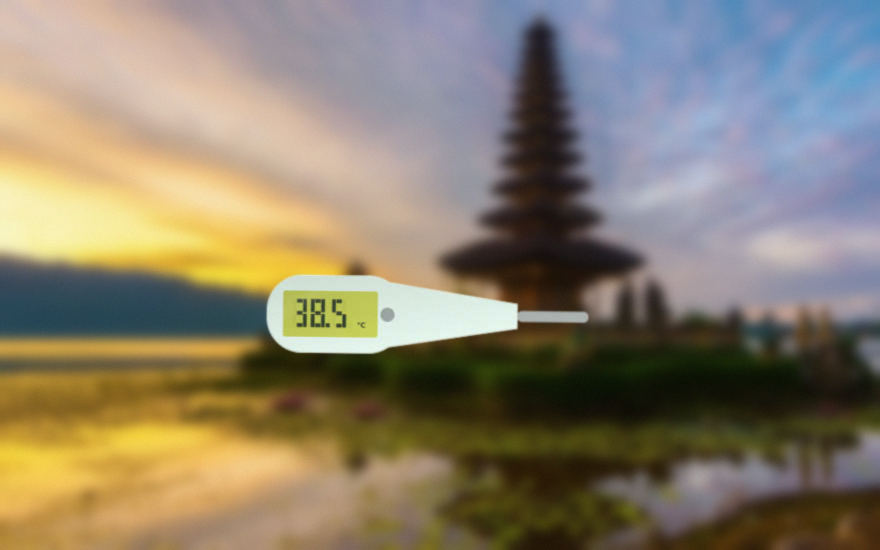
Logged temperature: 38.5 °C
